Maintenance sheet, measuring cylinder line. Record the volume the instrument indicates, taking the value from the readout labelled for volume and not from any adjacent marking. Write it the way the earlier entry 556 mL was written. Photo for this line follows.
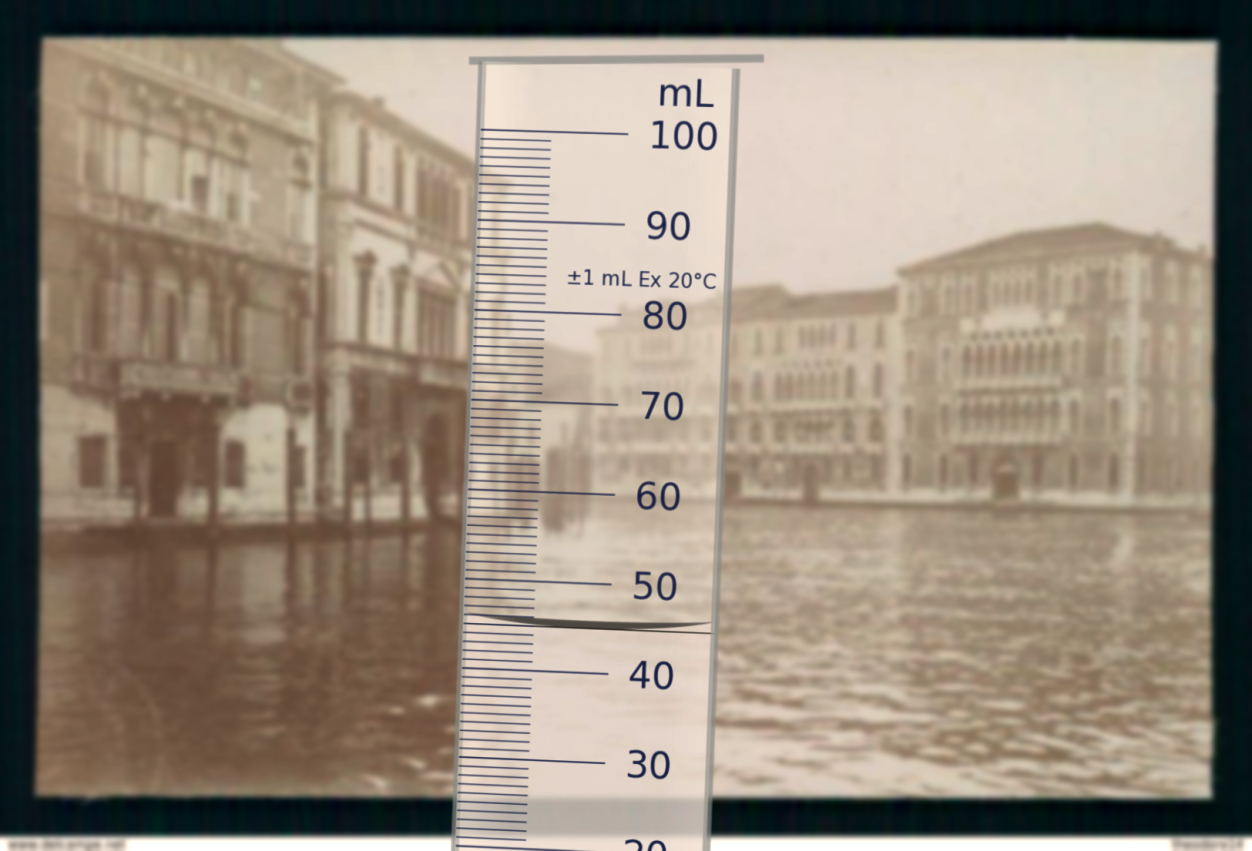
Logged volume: 45 mL
